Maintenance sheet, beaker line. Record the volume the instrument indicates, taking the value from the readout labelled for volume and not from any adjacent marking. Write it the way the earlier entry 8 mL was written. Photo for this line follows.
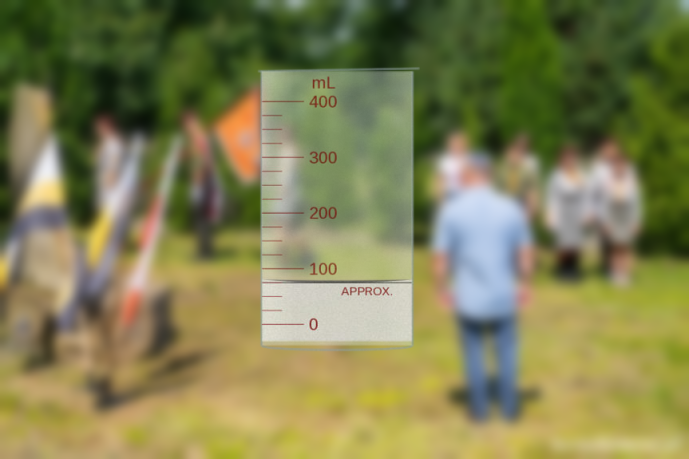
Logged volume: 75 mL
